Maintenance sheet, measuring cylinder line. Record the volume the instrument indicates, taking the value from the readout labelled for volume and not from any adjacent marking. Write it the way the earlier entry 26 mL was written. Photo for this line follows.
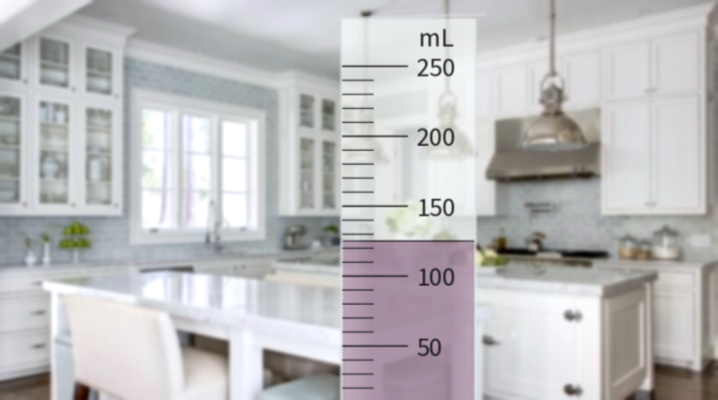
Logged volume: 125 mL
